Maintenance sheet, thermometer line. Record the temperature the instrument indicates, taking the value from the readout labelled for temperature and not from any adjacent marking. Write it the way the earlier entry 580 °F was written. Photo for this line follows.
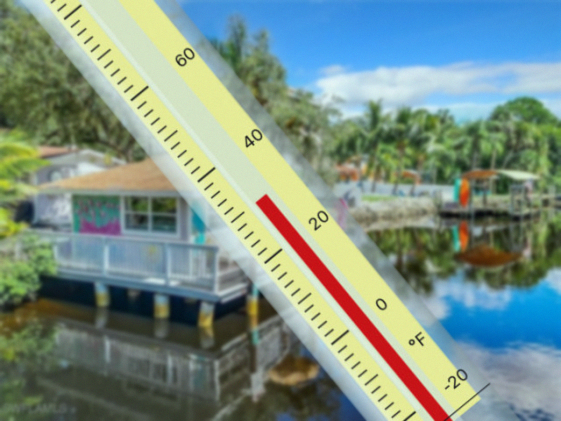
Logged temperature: 30 °F
